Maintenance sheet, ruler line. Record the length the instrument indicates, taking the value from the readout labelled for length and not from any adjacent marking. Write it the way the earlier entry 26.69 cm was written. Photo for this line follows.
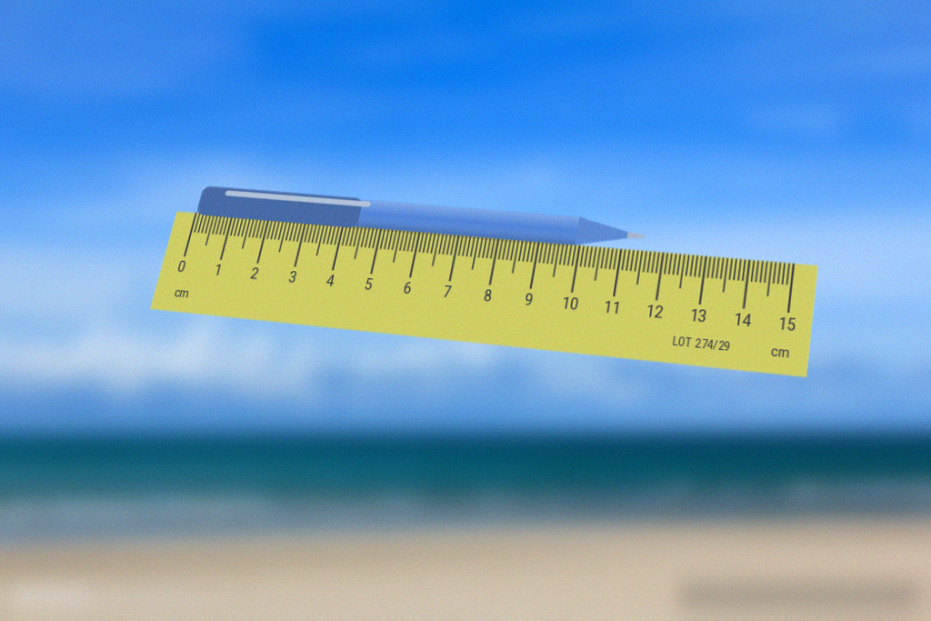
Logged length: 11.5 cm
